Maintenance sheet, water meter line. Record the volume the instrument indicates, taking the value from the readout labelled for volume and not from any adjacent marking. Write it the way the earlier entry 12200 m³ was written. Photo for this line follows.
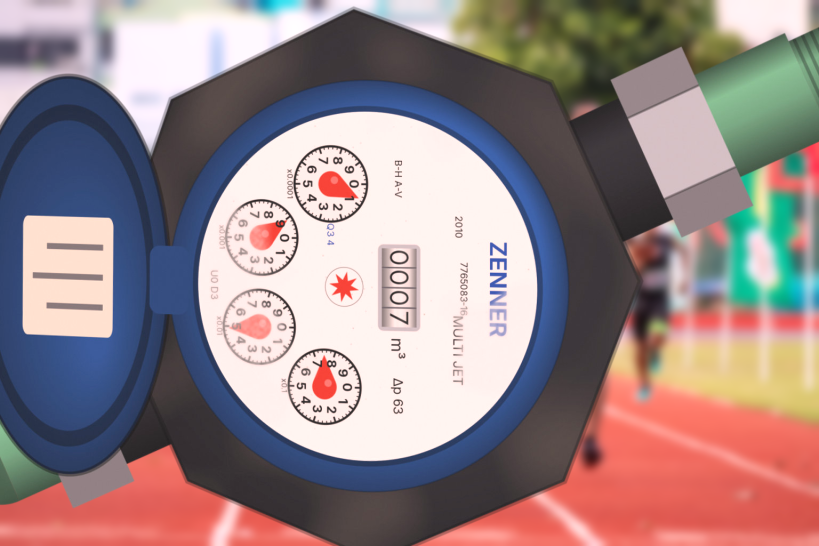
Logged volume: 7.7490 m³
